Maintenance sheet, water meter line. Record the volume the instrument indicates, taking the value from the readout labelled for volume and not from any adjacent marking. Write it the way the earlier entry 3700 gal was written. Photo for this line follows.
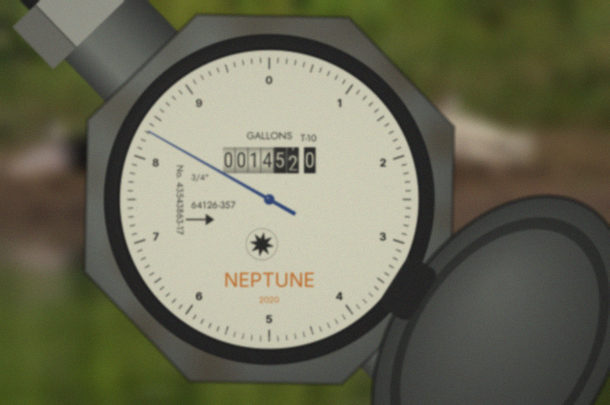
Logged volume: 14518.3 gal
